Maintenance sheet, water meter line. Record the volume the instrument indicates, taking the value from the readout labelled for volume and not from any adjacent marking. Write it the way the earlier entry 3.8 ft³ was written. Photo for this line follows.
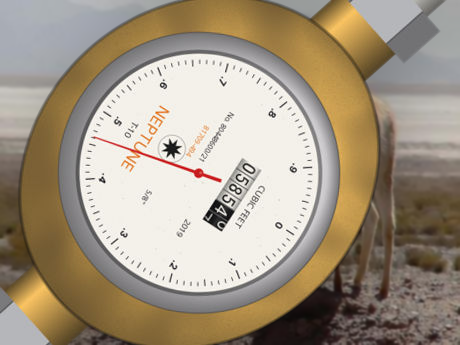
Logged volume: 58546.46 ft³
